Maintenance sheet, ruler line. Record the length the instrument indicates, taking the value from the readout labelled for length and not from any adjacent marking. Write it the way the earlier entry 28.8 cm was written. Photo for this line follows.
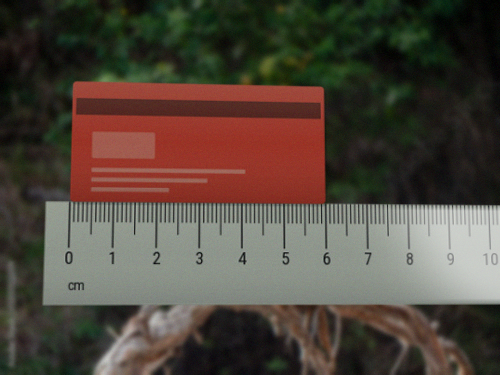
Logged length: 6 cm
